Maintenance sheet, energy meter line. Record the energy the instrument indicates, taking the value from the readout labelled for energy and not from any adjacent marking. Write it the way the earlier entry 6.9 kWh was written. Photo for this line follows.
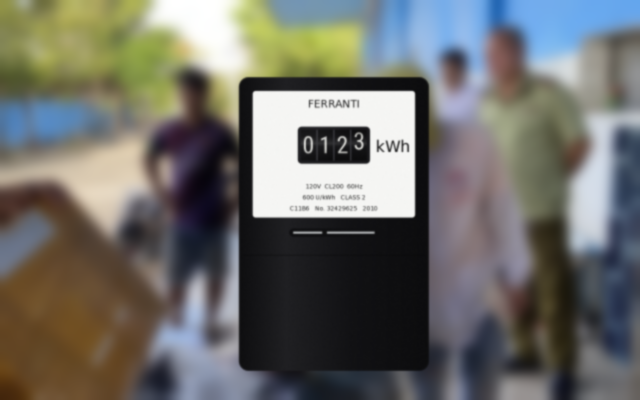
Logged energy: 123 kWh
